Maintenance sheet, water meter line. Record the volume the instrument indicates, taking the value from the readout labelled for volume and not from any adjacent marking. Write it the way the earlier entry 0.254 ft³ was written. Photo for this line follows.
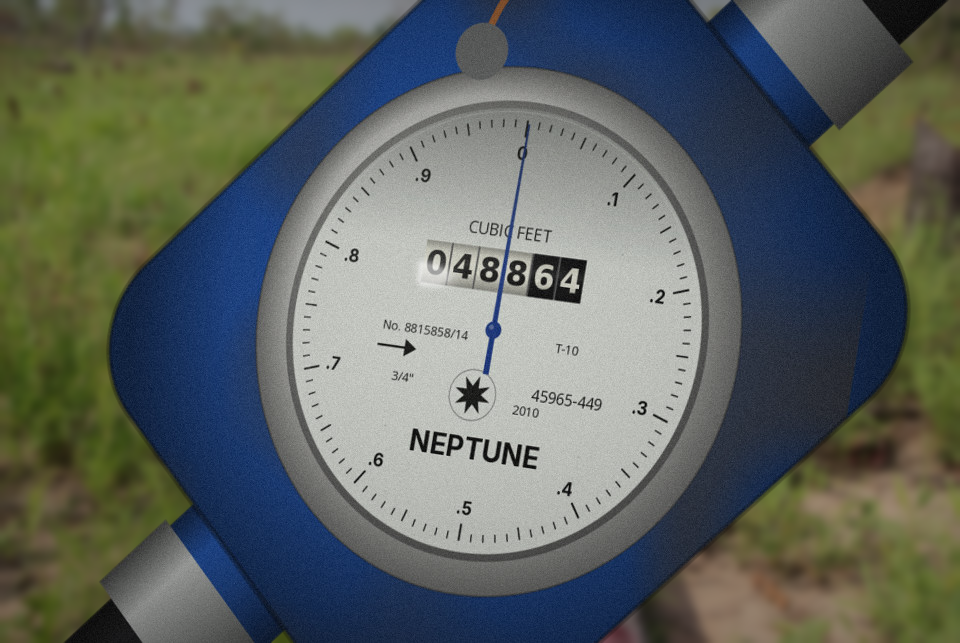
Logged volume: 48864.00 ft³
